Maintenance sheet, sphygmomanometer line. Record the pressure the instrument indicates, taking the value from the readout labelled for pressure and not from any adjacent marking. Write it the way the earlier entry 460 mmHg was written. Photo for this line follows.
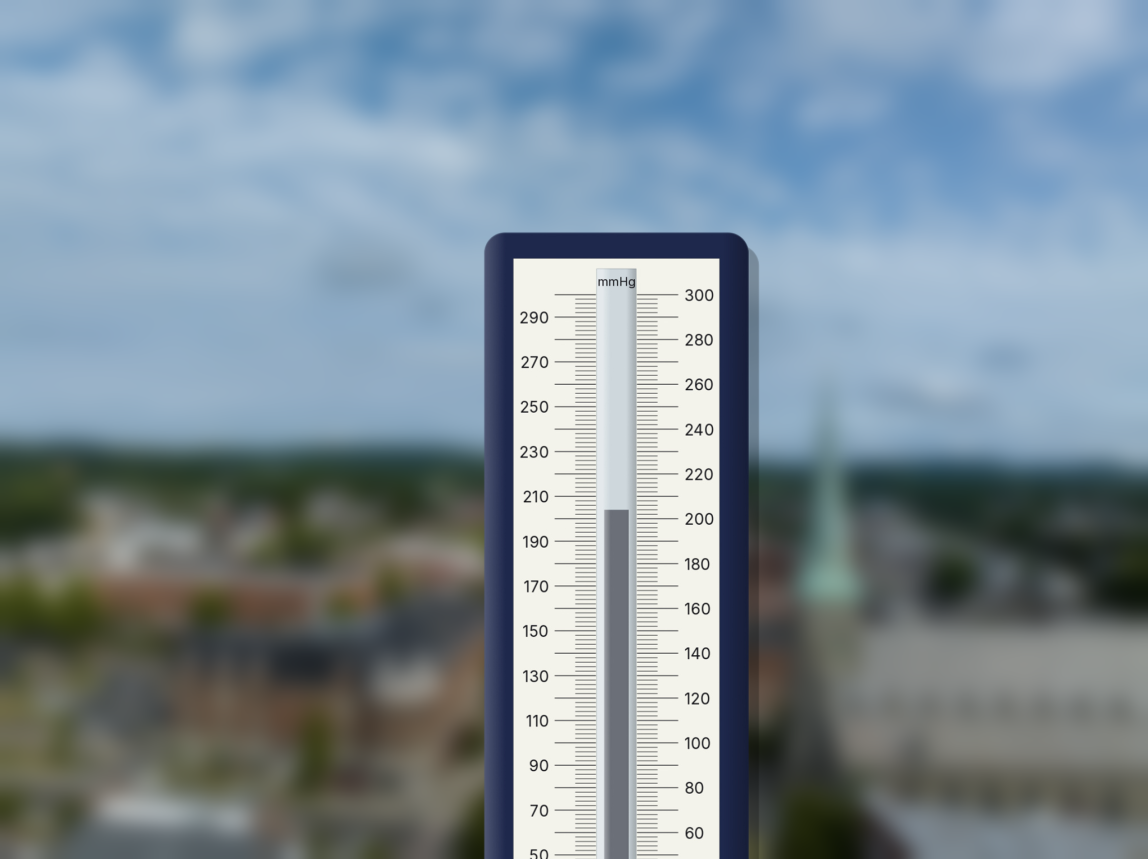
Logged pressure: 204 mmHg
